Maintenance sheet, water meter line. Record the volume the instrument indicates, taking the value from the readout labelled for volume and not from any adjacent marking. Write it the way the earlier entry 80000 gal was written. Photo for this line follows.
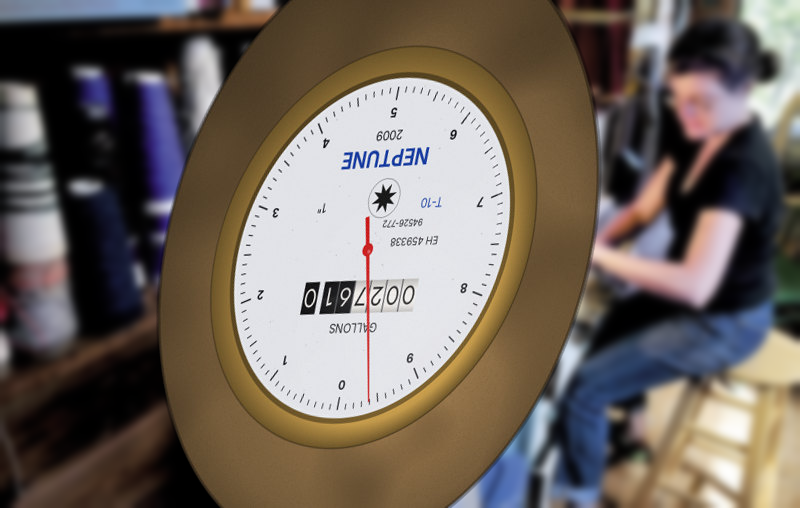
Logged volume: 27609.6 gal
